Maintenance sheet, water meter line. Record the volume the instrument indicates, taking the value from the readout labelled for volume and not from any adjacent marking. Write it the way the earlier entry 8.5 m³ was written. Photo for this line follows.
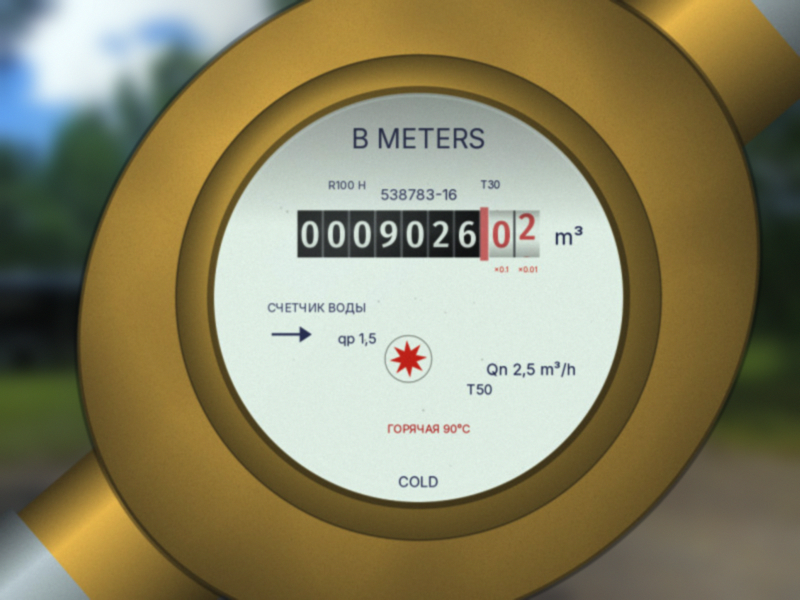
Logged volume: 9026.02 m³
